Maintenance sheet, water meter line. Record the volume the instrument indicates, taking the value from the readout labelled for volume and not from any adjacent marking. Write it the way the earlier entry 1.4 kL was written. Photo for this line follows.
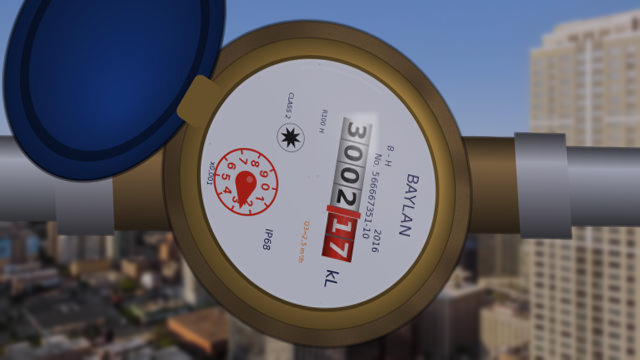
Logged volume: 3002.172 kL
